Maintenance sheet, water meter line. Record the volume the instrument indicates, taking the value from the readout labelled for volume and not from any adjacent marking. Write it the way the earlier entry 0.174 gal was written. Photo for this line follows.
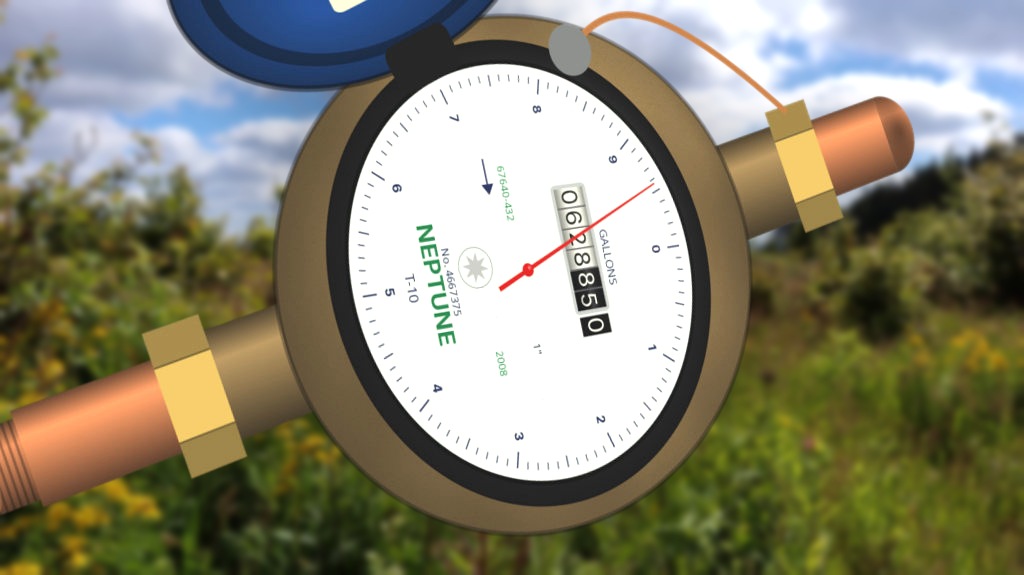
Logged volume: 628849.4 gal
